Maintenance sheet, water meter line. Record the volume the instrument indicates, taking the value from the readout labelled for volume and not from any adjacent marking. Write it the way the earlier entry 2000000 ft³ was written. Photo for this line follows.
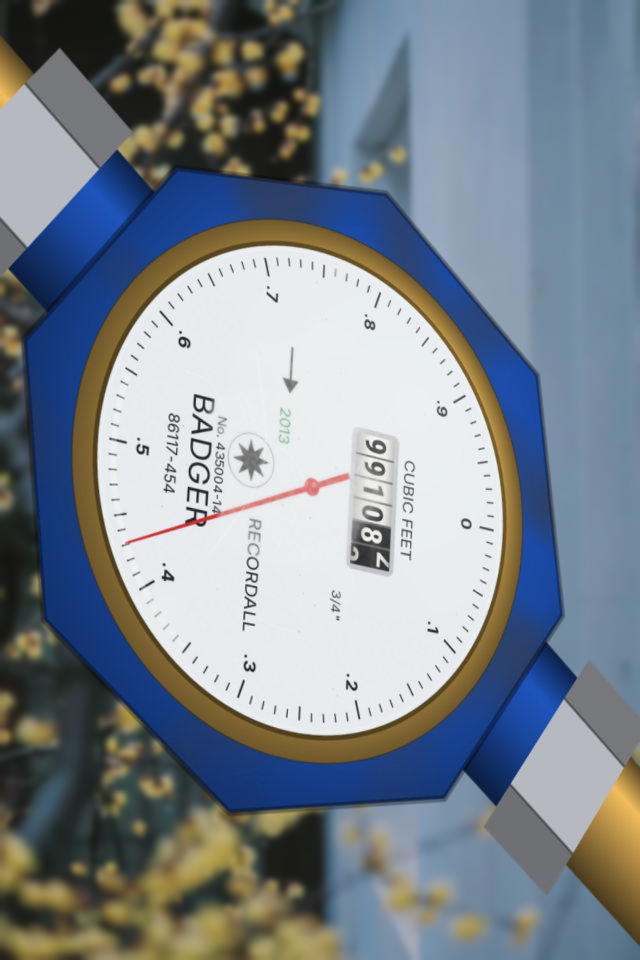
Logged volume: 991082.43 ft³
